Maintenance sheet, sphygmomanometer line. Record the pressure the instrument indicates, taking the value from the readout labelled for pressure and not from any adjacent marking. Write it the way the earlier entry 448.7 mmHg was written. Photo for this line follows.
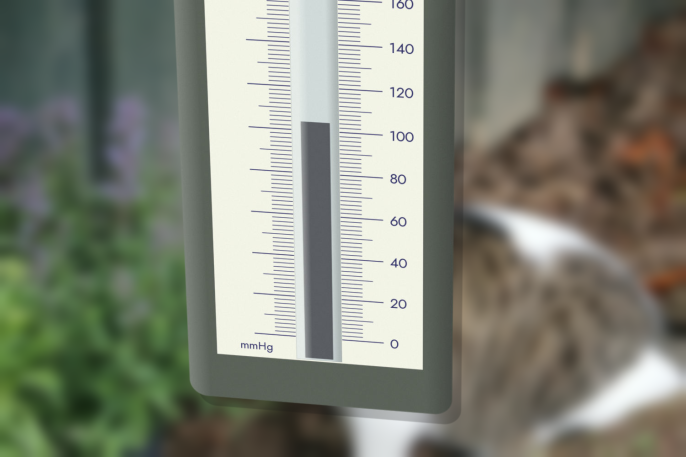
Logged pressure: 104 mmHg
